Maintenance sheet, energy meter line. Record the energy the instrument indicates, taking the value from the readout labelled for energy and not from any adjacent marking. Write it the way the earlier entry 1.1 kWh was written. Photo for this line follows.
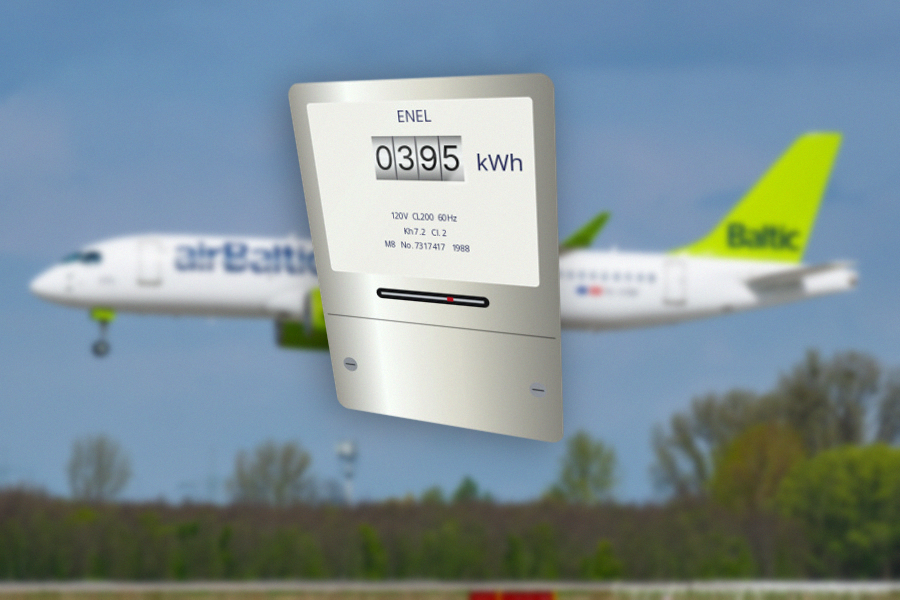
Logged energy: 395 kWh
